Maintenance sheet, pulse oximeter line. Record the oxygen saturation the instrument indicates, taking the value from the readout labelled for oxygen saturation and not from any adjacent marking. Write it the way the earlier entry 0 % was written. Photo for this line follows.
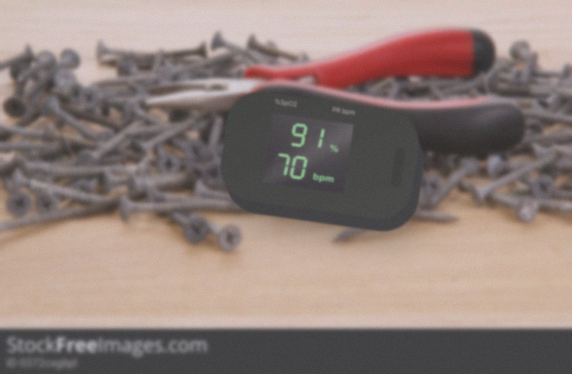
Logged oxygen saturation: 91 %
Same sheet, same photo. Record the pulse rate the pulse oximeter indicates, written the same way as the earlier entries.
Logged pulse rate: 70 bpm
